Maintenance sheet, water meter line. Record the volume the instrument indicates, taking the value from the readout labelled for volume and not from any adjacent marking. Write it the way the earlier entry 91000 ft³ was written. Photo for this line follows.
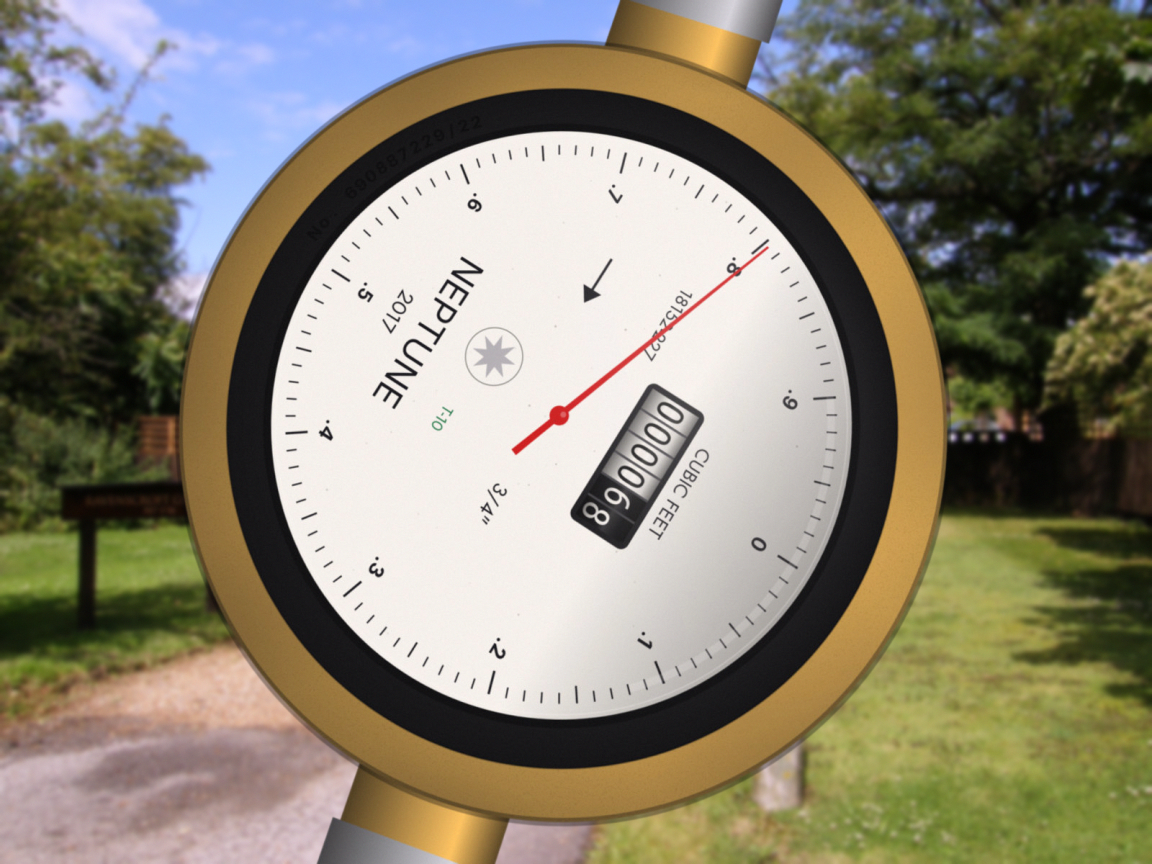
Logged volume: 67.80 ft³
